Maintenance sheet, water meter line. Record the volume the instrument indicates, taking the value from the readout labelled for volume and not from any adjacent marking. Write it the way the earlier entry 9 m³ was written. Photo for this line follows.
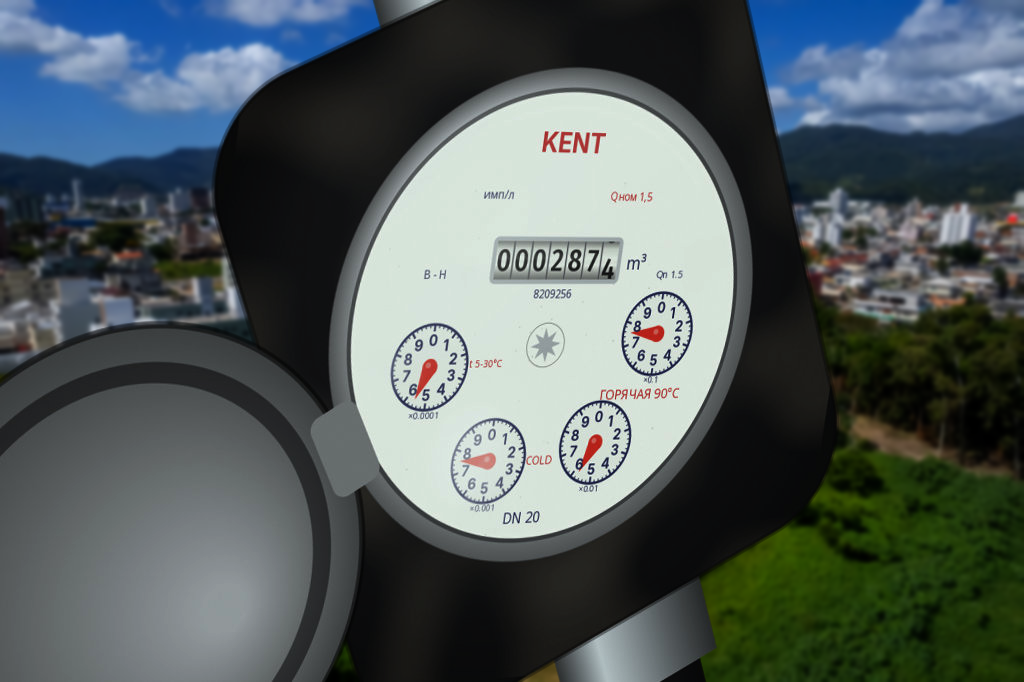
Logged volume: 2873.7575 m³
